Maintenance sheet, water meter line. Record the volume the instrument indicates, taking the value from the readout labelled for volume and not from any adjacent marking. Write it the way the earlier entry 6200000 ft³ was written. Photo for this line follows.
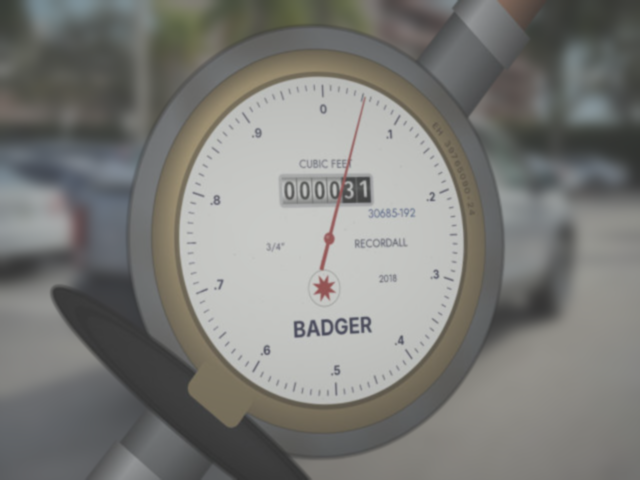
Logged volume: 31.05 ft³
